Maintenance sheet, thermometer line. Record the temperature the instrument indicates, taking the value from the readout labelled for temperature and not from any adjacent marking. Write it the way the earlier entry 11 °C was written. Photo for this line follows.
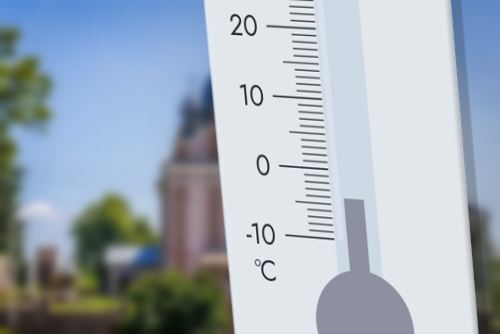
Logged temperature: -4 °C
